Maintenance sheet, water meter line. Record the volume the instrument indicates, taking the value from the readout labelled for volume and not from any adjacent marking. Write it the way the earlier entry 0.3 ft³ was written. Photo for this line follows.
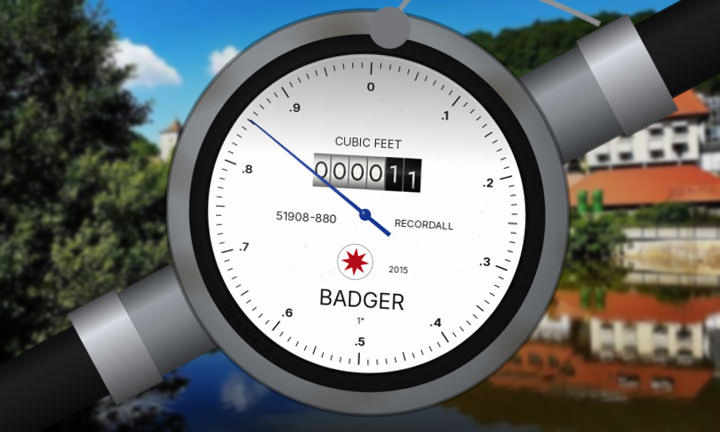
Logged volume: 10.85 ft³
